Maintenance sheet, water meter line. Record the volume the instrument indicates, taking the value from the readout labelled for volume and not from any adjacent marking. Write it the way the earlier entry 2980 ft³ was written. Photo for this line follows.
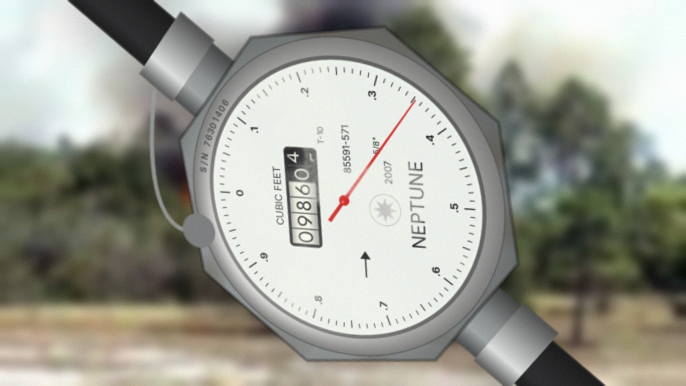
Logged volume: 98604.35 ft³
